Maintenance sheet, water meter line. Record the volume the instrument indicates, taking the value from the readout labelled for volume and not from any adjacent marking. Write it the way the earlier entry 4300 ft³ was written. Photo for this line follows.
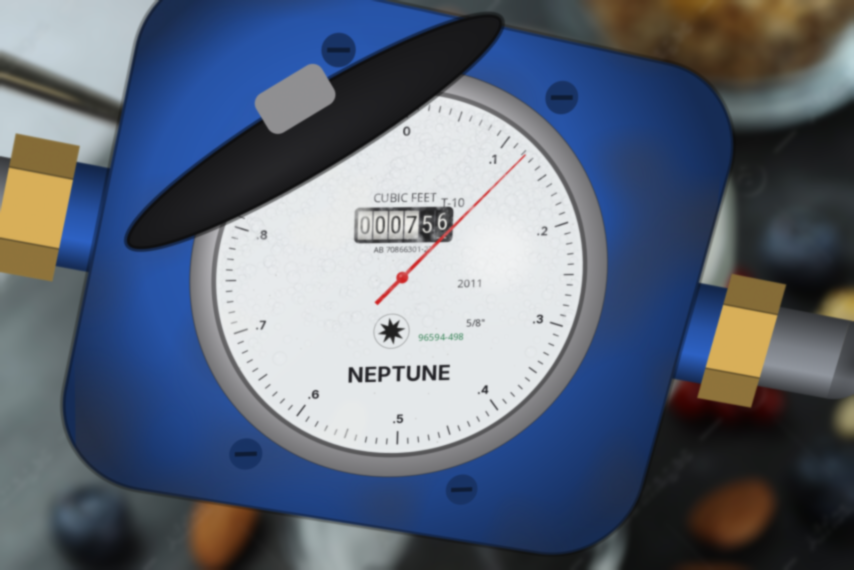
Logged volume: 756.12 ft³
